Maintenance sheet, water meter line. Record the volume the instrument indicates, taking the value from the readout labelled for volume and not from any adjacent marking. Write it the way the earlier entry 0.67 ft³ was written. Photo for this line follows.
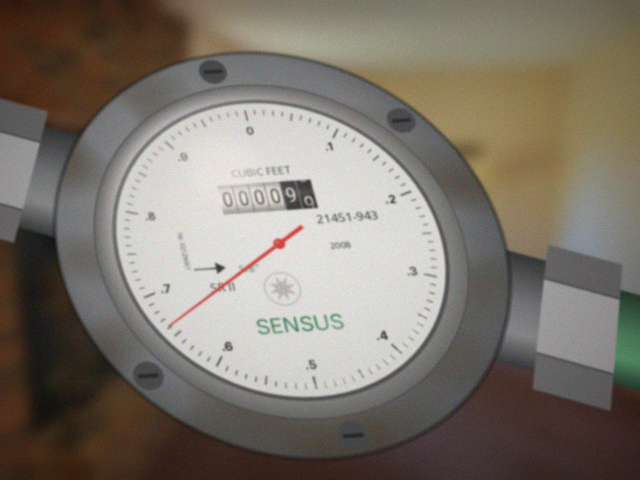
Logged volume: 98.66 ft³
